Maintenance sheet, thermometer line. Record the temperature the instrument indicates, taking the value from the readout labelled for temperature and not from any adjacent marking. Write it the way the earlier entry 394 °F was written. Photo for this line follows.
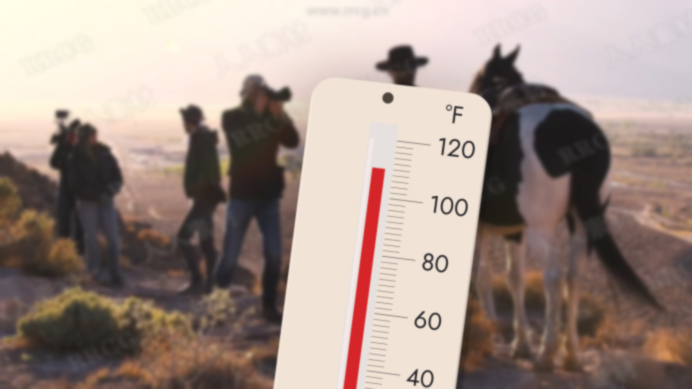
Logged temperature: 110 °F
